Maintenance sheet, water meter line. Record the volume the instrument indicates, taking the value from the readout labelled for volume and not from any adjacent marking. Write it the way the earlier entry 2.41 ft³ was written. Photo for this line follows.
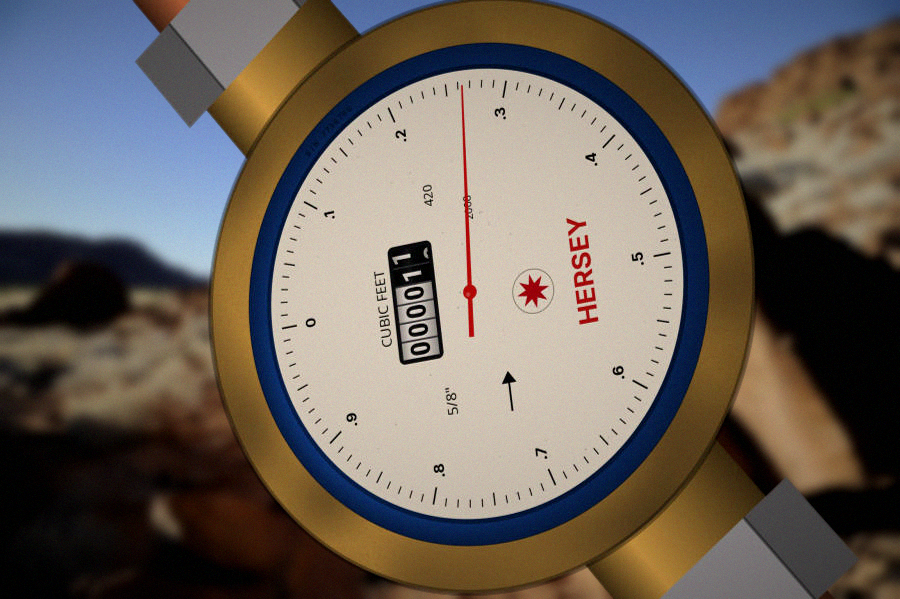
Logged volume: 11.26 ft³
